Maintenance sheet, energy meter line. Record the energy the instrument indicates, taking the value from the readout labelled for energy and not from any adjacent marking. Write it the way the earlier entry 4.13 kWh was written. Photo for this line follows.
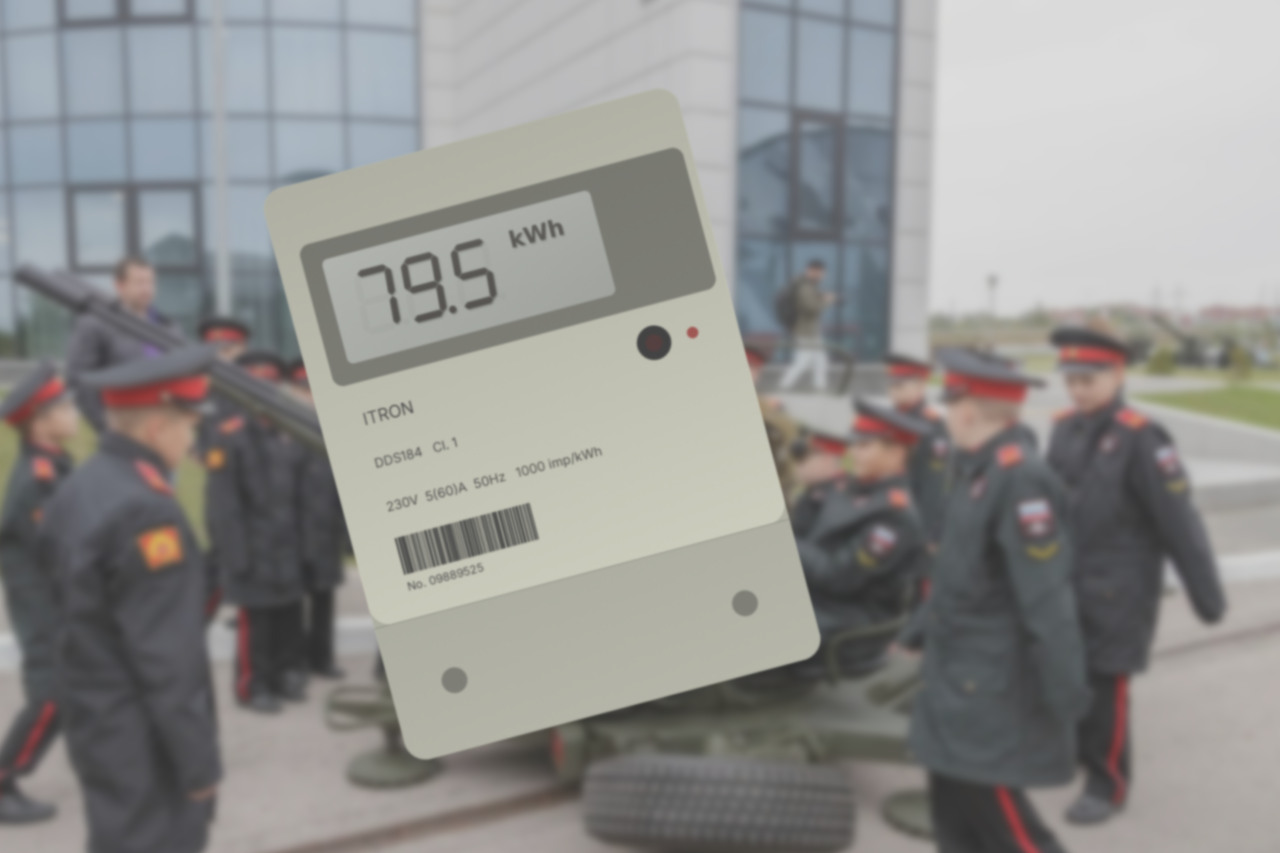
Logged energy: 79.5 kWh
